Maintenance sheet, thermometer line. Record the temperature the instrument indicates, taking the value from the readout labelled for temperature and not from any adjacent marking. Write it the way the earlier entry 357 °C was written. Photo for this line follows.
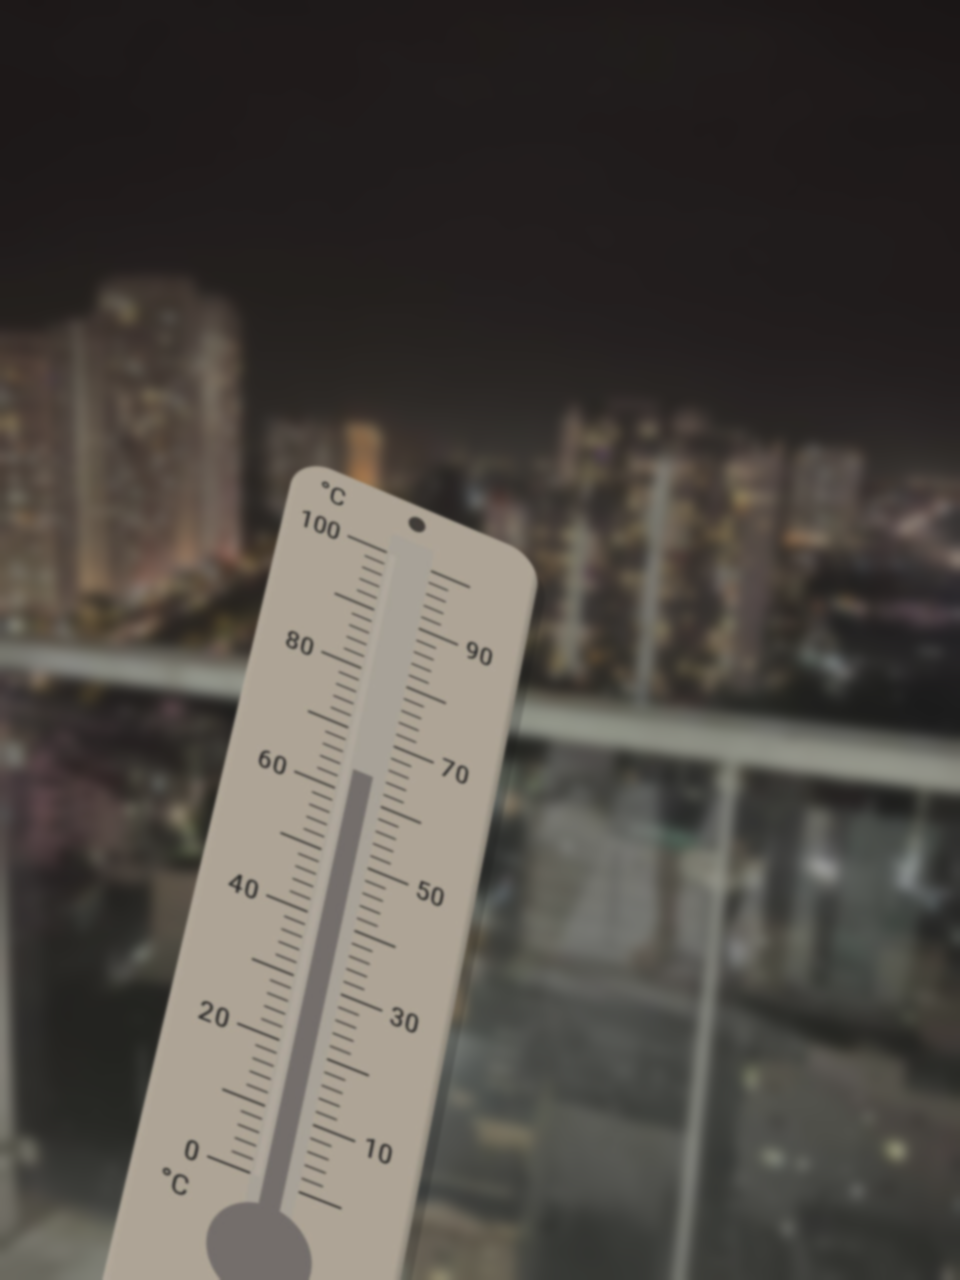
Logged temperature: 64 °C
